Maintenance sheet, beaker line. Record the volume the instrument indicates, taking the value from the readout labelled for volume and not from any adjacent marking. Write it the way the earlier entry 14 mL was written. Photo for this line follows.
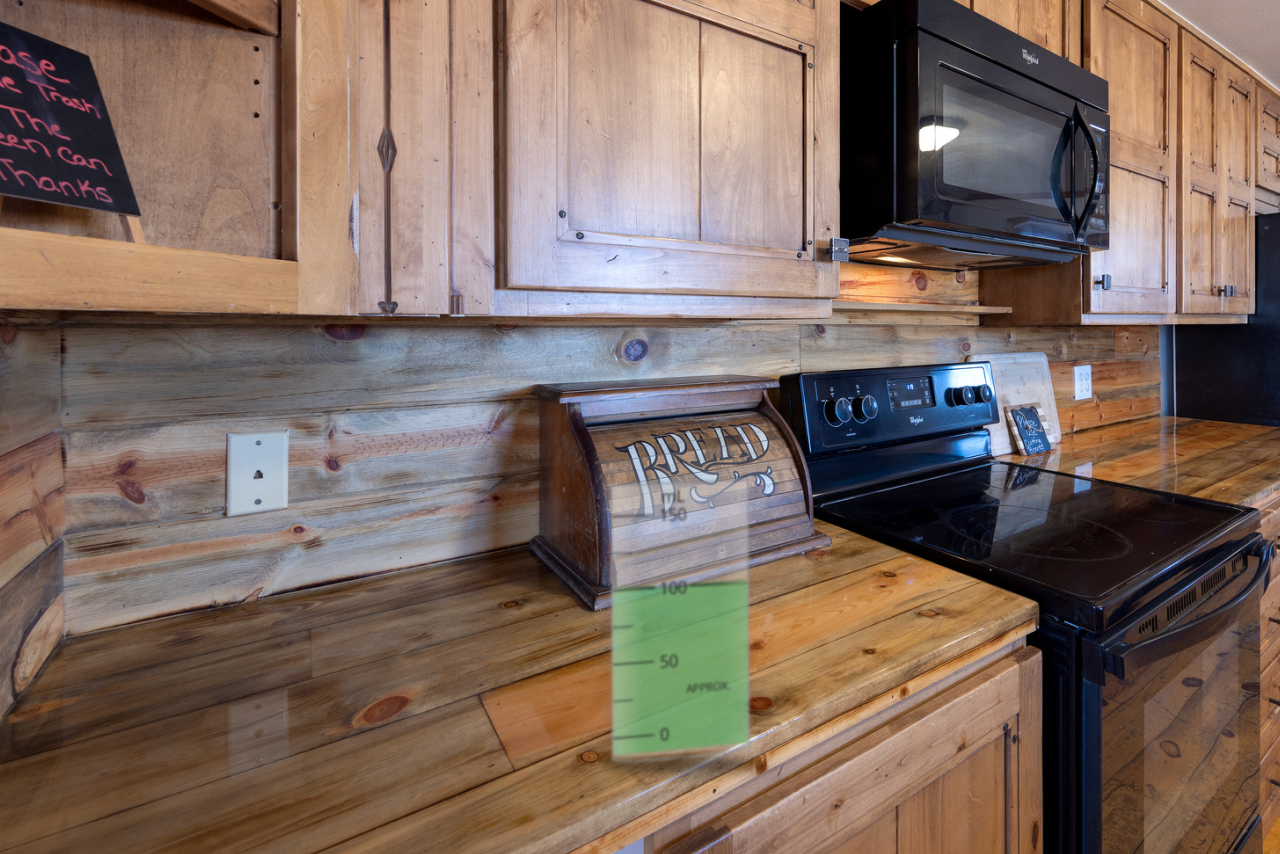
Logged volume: 100 mL
